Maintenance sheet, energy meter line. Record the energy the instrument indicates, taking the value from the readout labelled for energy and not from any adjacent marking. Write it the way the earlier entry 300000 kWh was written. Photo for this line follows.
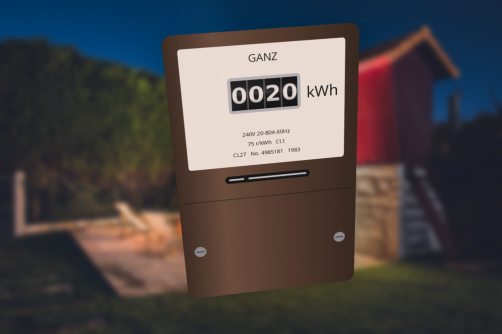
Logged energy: 20 kWh
